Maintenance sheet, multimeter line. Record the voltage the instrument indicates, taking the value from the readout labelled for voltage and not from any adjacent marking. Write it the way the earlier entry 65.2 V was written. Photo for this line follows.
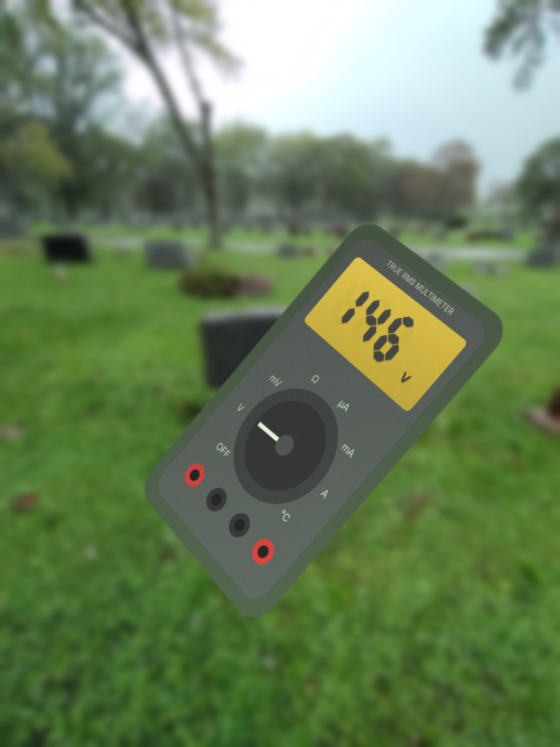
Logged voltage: 146 V
